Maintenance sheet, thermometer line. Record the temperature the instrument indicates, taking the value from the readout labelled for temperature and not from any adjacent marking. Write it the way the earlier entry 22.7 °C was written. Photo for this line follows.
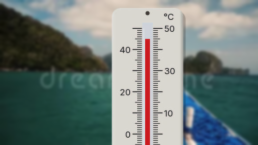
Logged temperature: 45 °C
